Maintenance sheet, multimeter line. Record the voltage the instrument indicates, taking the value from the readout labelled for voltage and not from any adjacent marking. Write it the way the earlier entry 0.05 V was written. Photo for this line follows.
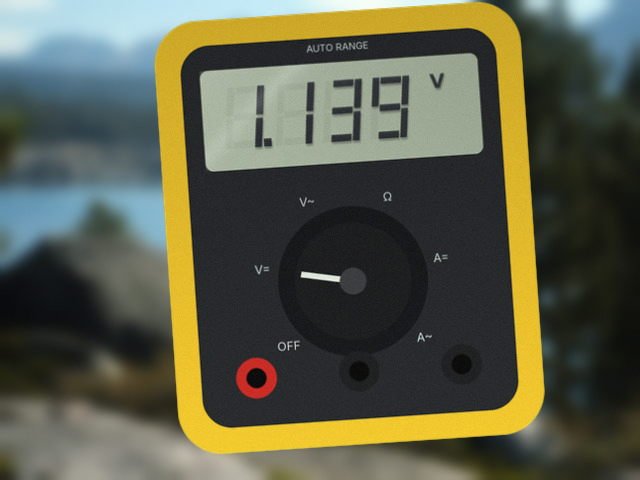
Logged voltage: 1.139 V
